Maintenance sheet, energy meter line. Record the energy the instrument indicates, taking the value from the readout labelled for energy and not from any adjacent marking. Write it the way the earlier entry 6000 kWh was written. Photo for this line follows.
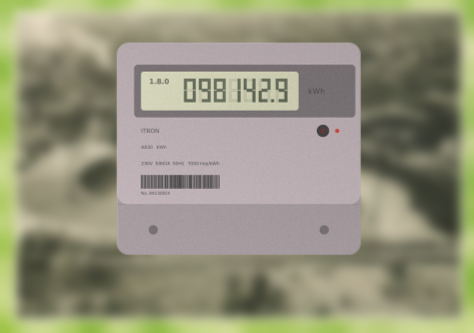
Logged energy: 98142.9 kWh
